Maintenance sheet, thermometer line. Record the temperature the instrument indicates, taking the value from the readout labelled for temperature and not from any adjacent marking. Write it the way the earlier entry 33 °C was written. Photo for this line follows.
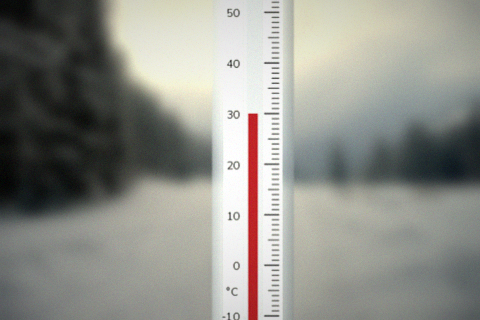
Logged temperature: 30 °C
